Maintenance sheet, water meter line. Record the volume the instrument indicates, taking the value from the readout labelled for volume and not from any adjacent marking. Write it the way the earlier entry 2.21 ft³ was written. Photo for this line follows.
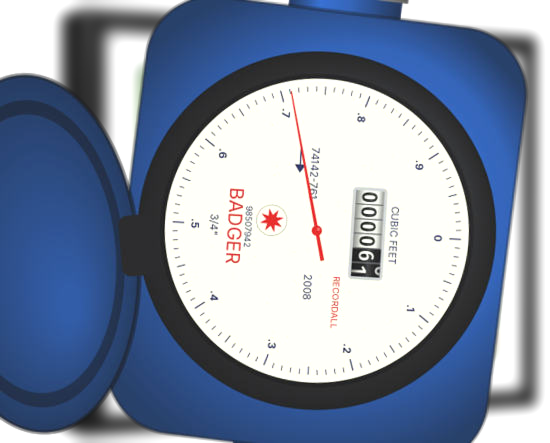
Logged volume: 60.71 ft³
